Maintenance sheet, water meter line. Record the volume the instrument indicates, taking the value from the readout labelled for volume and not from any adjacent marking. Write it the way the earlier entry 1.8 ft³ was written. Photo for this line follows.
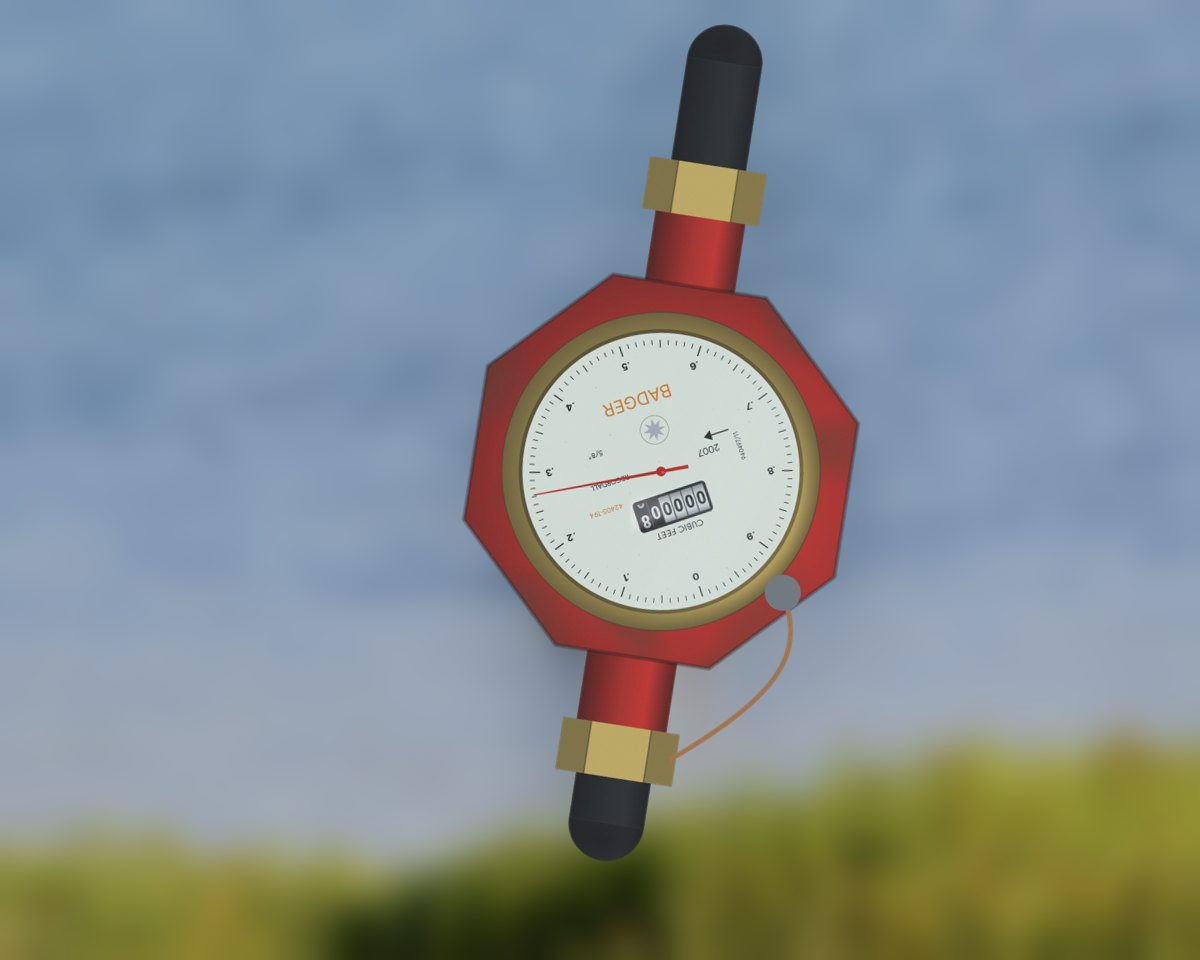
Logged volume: 8.27 ft³
